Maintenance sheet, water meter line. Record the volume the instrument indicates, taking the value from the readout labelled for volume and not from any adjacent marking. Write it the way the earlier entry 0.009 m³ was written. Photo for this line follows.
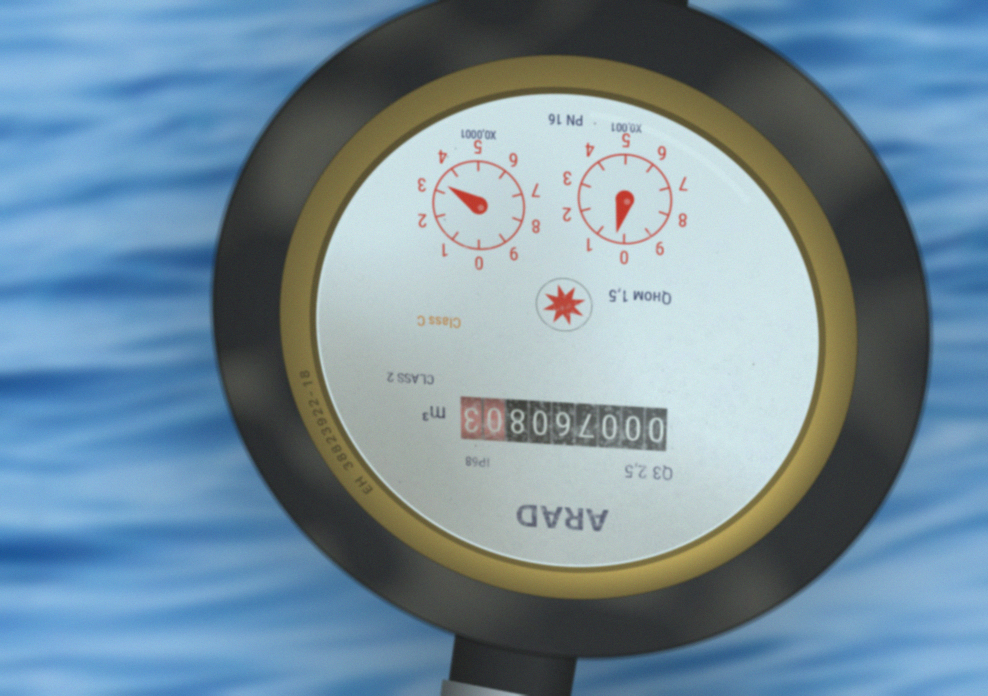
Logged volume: 7608.0303 m³
